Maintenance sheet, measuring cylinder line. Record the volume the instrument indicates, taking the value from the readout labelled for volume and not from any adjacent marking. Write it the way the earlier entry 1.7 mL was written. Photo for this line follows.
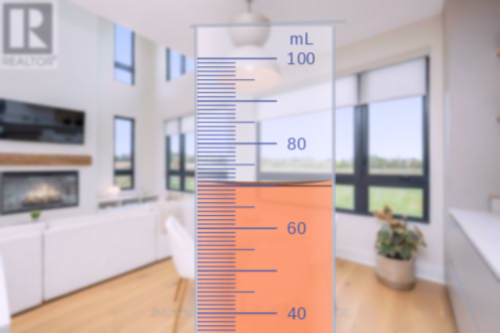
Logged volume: 70 mL
